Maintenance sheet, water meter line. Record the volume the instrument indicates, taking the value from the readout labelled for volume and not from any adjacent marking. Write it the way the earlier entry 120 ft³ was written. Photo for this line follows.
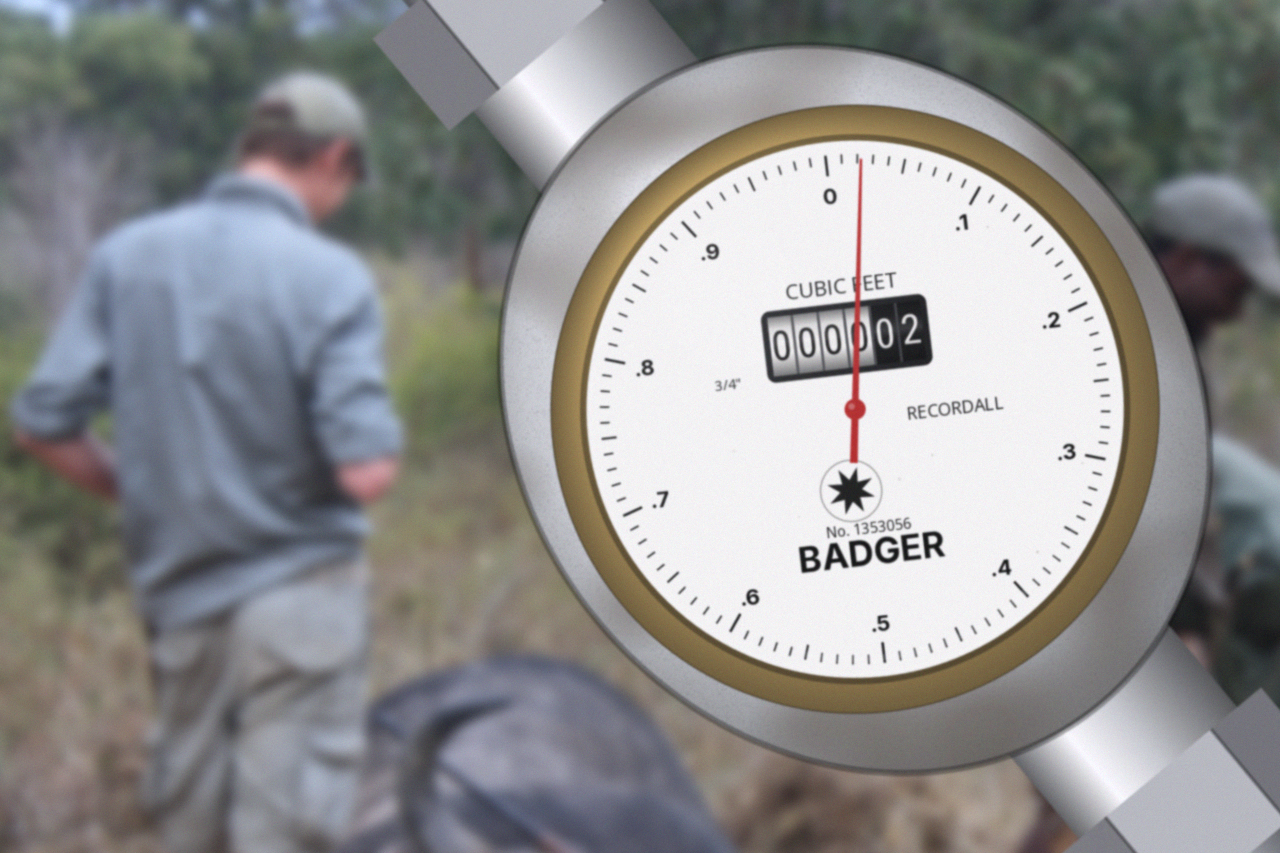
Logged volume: 2.02 ft³
